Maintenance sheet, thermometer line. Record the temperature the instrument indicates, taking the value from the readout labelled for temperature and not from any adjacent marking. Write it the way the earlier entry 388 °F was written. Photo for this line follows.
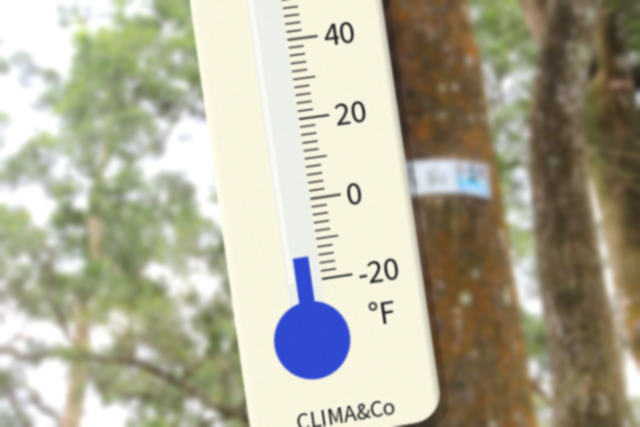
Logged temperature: -14 °F
